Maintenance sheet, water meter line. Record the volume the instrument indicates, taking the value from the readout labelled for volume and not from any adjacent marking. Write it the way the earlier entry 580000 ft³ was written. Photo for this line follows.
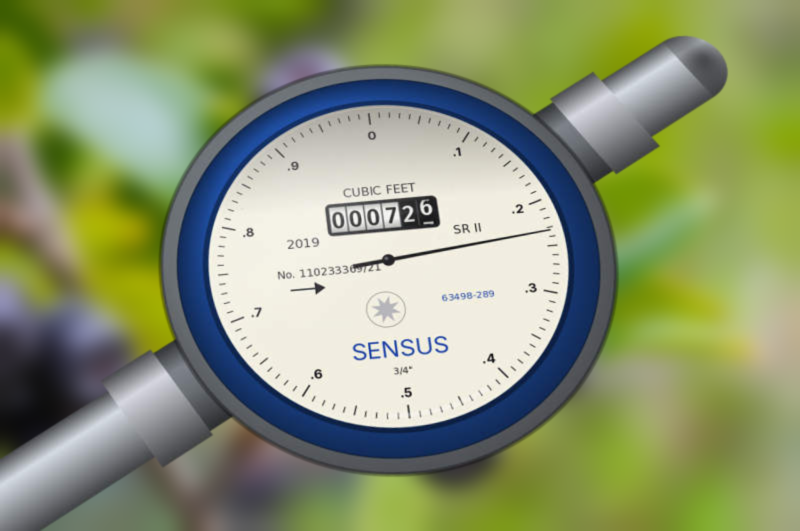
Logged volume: 726.23 ft³
